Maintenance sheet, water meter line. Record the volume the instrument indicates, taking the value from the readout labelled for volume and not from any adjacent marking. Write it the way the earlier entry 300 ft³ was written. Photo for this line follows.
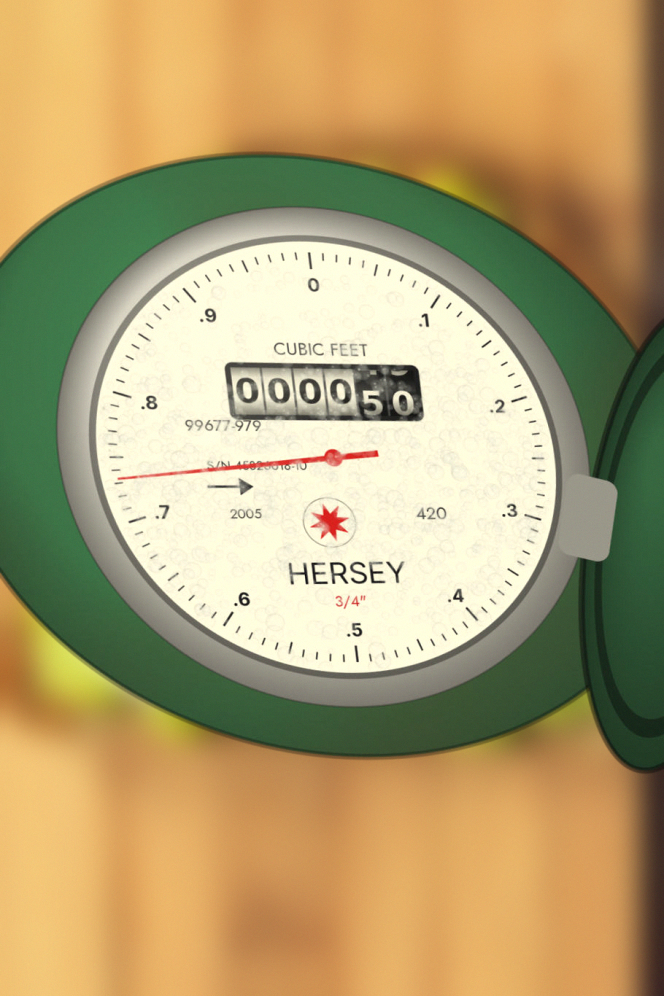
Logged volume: 49.73 ft³
